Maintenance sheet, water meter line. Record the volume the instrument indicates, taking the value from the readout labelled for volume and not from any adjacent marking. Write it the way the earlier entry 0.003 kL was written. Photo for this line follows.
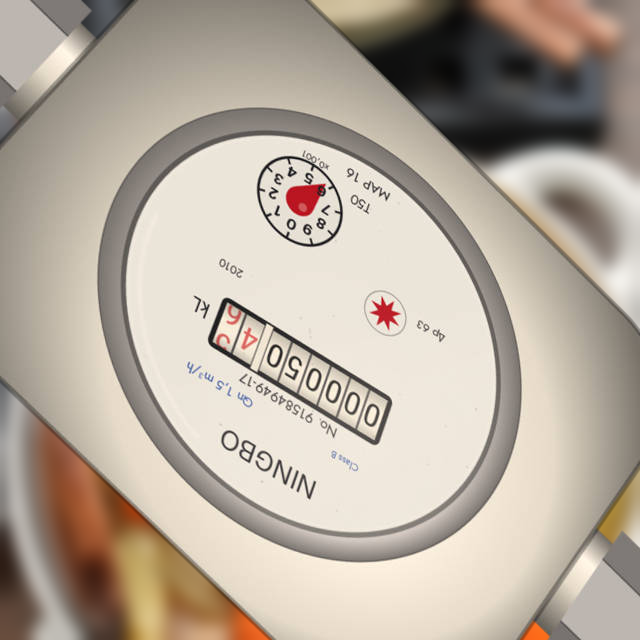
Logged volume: 50.455 kL
